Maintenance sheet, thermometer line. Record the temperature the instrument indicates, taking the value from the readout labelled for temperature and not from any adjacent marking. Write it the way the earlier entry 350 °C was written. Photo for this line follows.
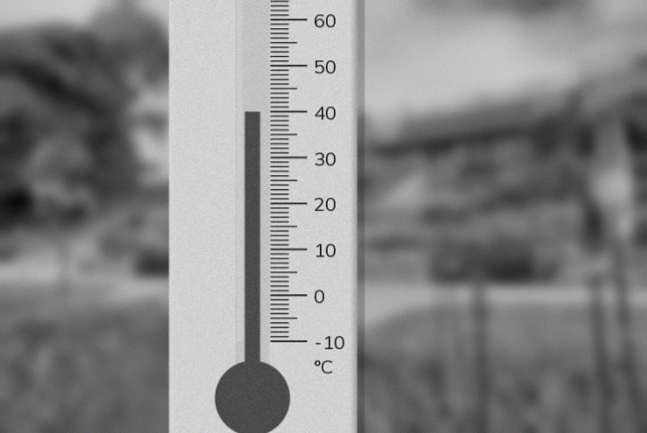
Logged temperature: 40 °C
